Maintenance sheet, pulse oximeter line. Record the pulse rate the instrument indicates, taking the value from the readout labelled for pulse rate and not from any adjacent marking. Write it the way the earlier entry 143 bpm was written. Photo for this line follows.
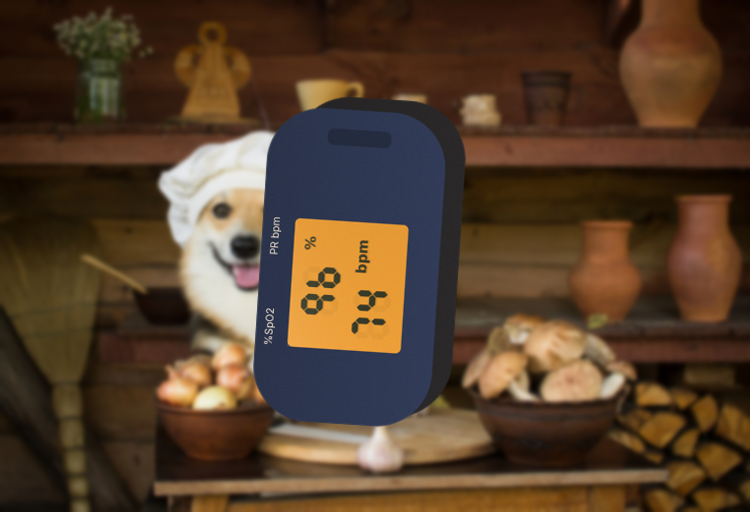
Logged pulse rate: 74 bpm
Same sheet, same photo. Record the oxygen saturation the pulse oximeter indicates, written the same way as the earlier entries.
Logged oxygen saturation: 96 %
